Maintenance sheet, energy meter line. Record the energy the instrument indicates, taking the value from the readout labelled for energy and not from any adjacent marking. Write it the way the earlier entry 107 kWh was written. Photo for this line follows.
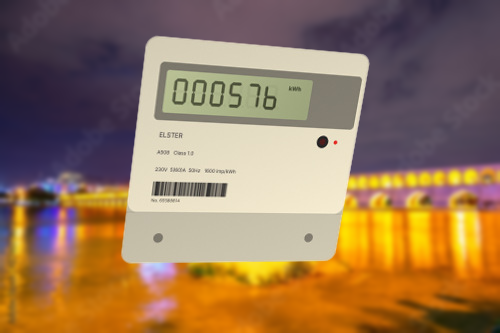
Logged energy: 576 kWh
